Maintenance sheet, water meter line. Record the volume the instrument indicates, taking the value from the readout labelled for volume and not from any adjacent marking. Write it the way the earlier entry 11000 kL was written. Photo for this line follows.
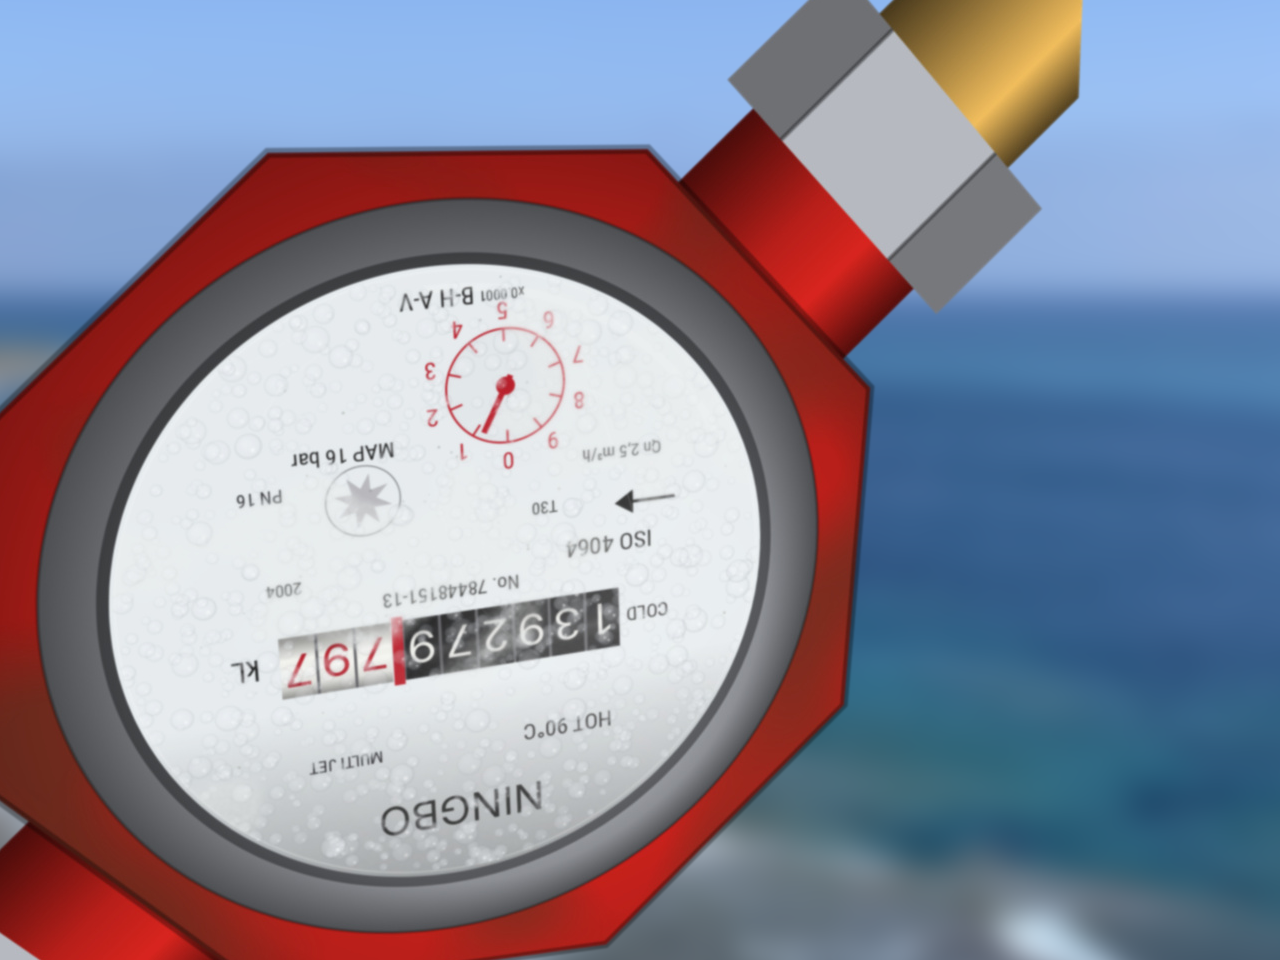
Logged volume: 139279.7970 kL
